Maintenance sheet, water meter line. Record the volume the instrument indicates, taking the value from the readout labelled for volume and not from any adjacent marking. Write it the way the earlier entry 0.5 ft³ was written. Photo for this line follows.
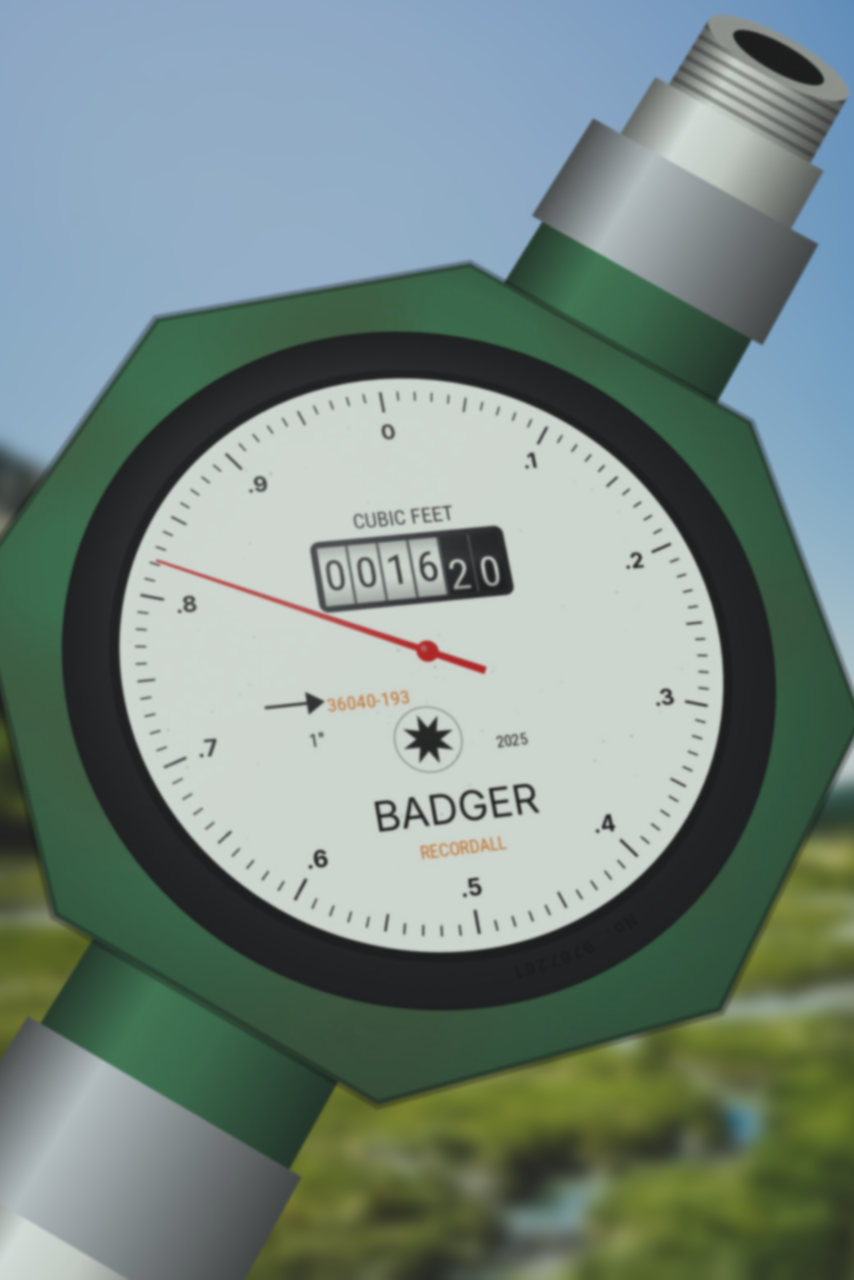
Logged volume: 1619.82 ft³
